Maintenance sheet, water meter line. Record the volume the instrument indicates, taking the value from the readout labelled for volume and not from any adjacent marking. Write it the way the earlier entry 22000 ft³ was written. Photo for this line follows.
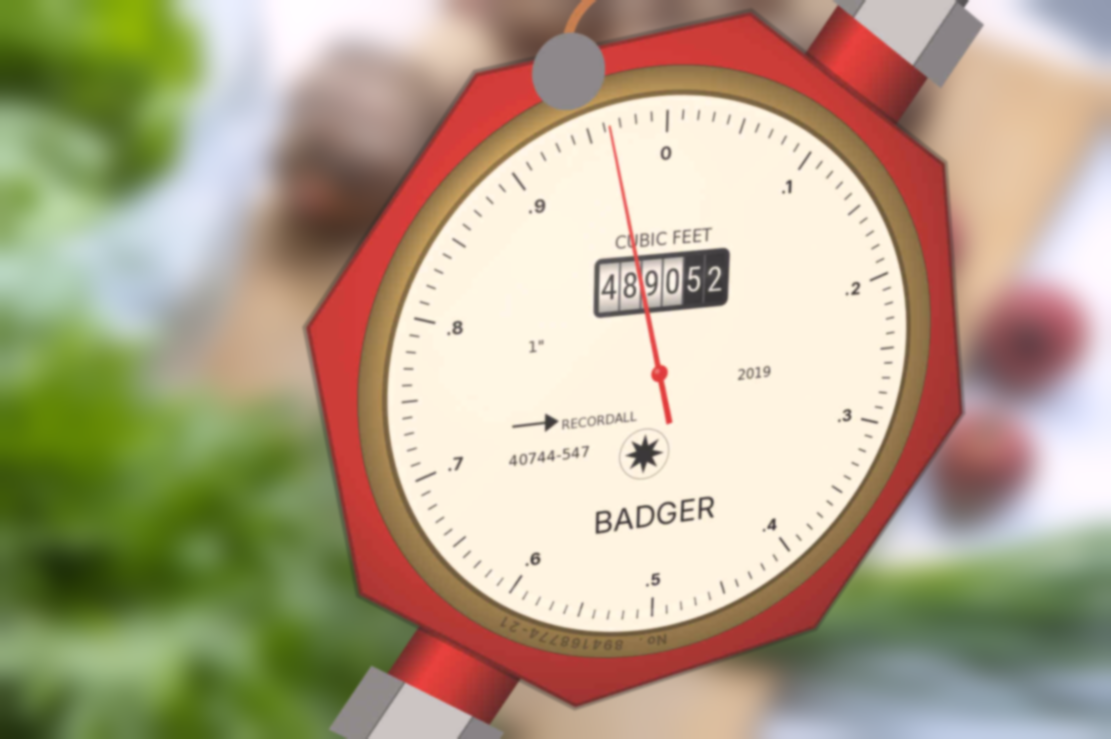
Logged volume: 489051.96 ft³
